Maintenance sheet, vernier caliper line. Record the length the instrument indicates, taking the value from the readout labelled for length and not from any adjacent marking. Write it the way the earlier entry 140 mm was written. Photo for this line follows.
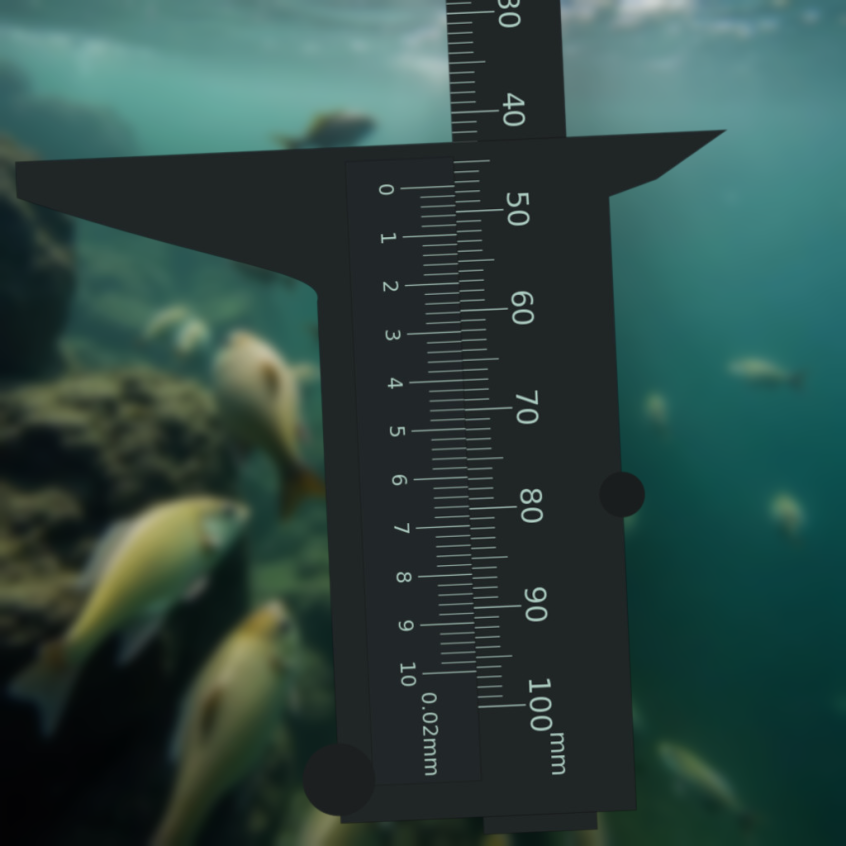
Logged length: 47.4 mm
